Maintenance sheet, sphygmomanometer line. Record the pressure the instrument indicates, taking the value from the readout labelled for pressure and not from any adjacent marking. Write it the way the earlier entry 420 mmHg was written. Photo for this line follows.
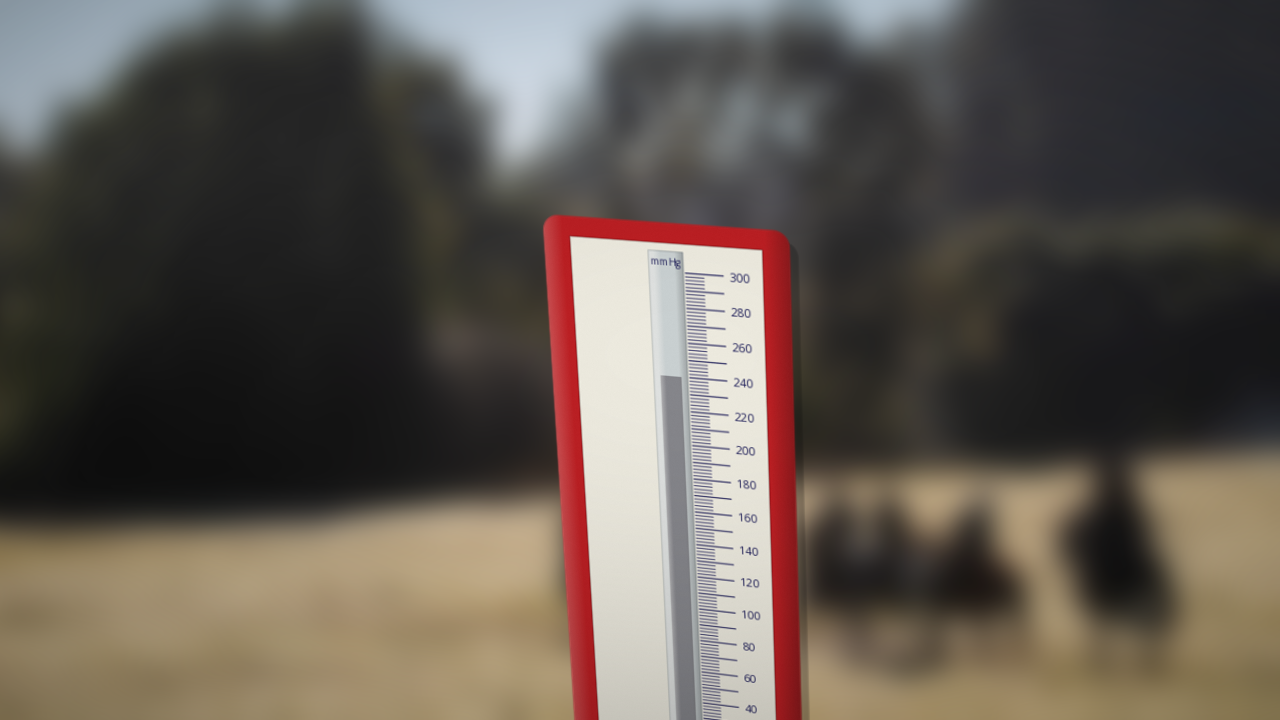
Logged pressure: 240 mmHg
